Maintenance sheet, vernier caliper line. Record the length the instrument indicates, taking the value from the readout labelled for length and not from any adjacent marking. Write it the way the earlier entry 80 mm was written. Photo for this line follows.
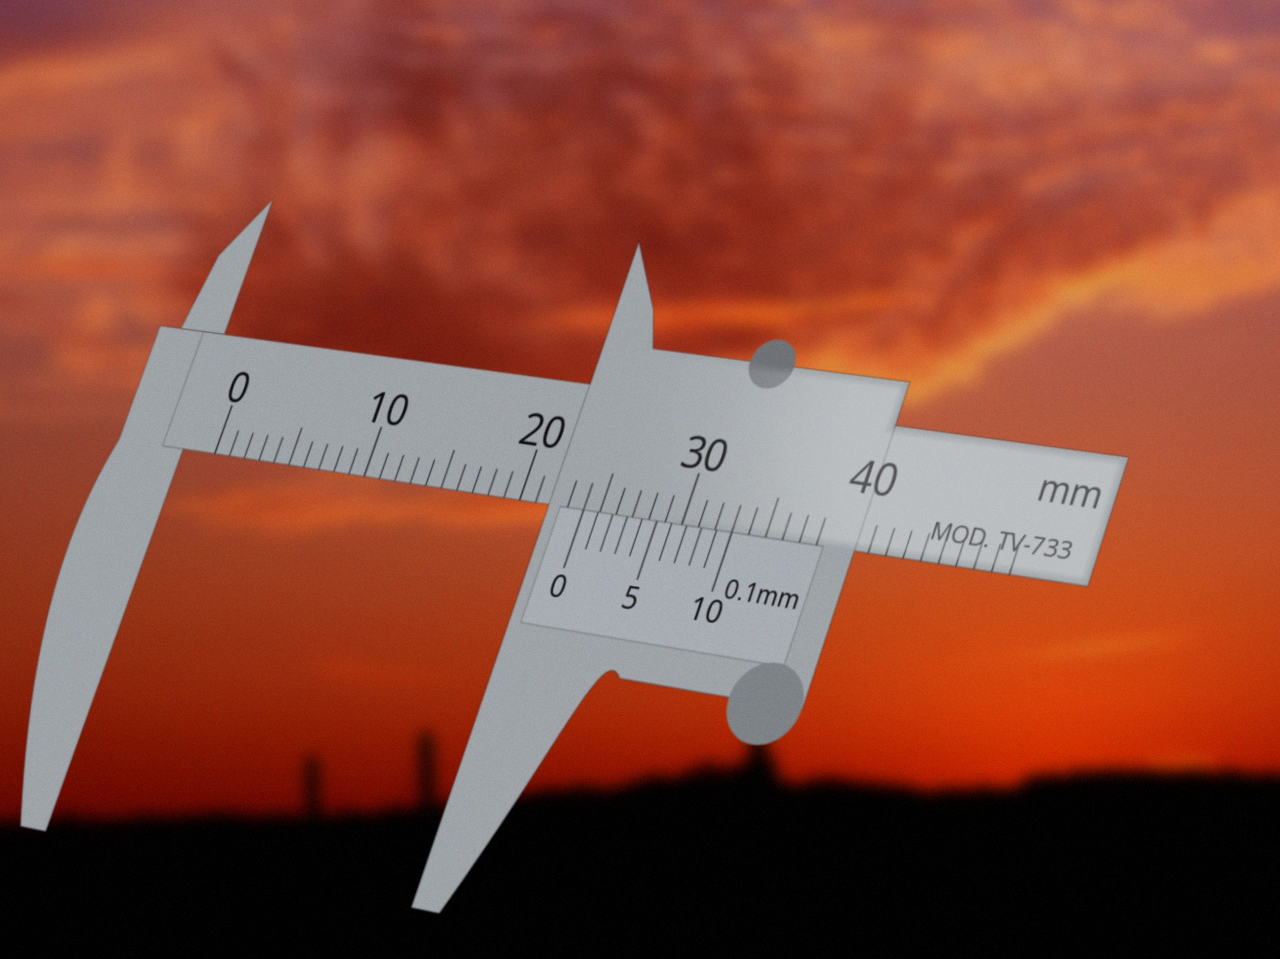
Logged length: 24.0 mm
